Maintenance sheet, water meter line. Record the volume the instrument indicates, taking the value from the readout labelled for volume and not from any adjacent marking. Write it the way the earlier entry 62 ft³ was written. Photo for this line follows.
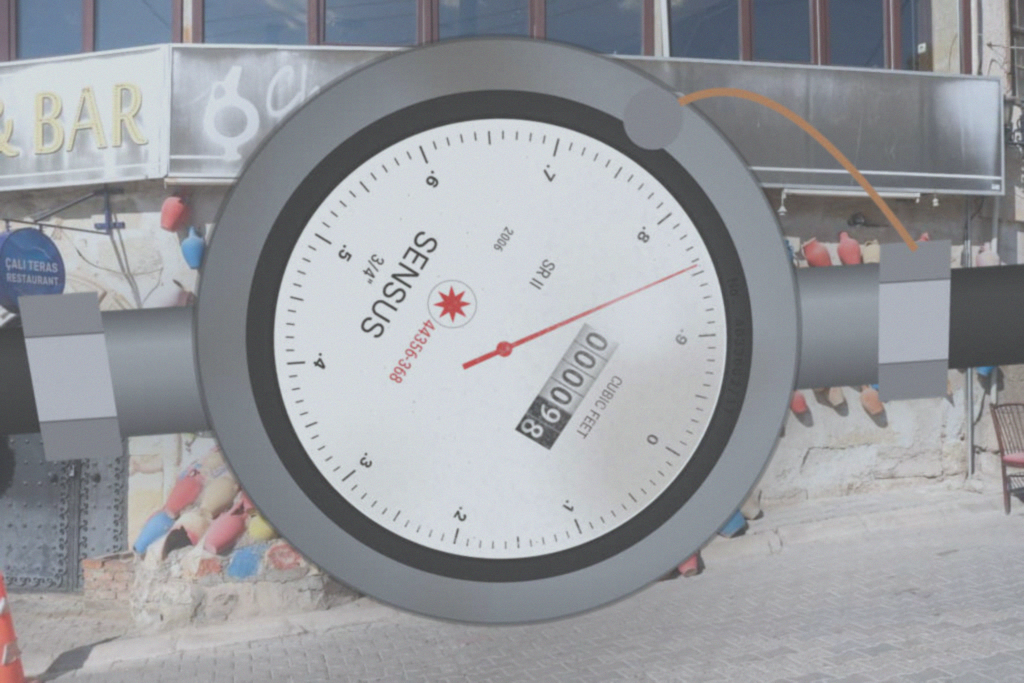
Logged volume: 97.84 ft³
